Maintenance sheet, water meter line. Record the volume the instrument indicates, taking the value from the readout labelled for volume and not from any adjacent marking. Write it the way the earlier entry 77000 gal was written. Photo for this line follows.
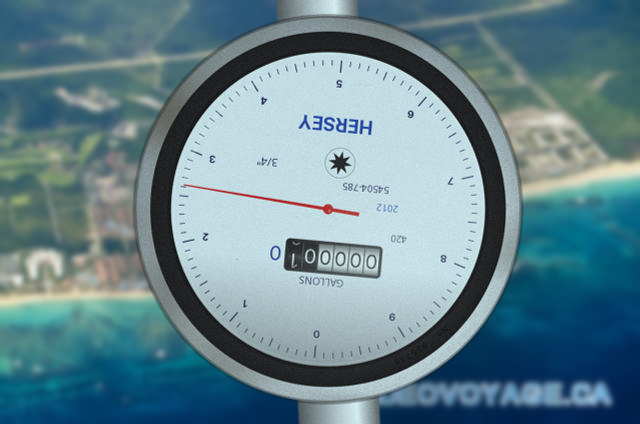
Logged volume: 12.6 gal
